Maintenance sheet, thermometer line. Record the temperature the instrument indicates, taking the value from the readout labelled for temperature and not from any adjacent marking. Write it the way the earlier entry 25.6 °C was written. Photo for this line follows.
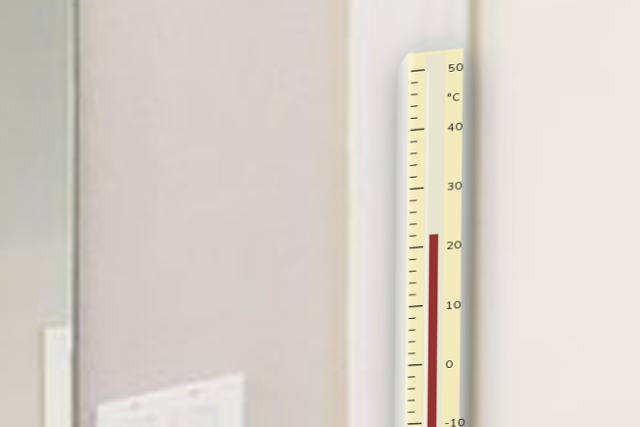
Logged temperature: 22 °C
